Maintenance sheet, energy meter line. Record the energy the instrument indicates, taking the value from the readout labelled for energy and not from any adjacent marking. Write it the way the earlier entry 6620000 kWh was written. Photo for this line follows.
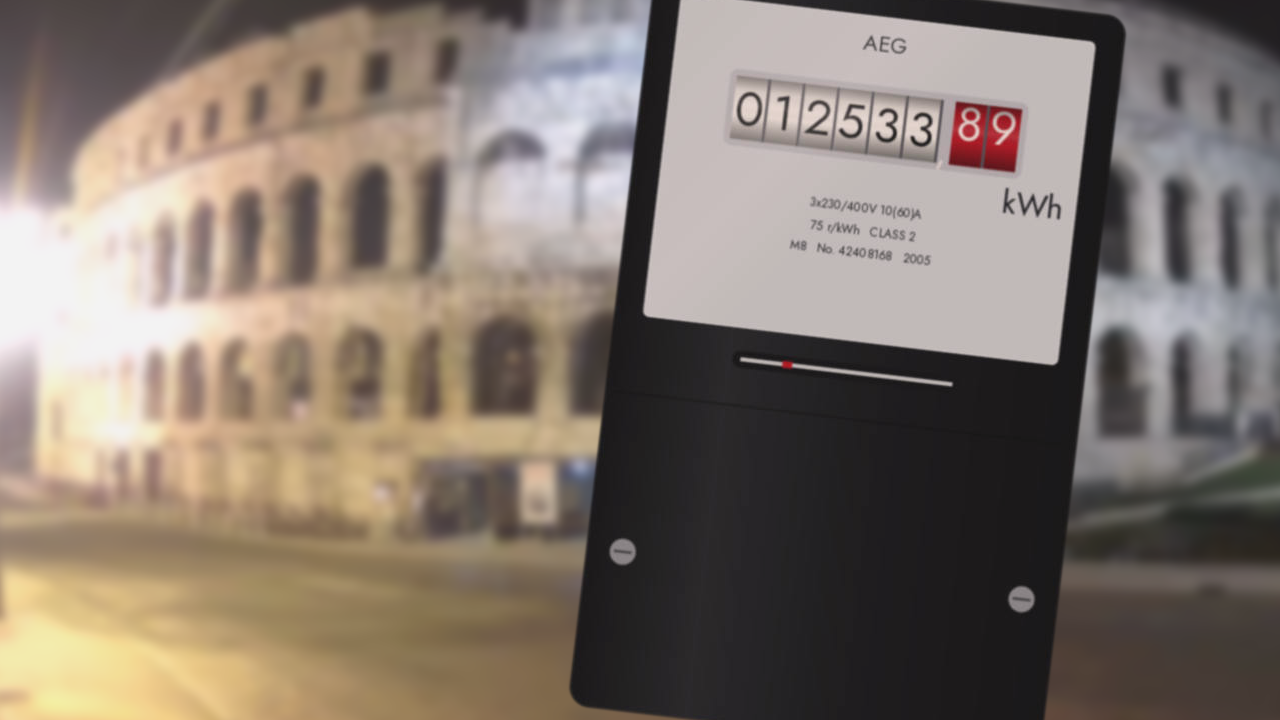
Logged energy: 12533.89 kWh
